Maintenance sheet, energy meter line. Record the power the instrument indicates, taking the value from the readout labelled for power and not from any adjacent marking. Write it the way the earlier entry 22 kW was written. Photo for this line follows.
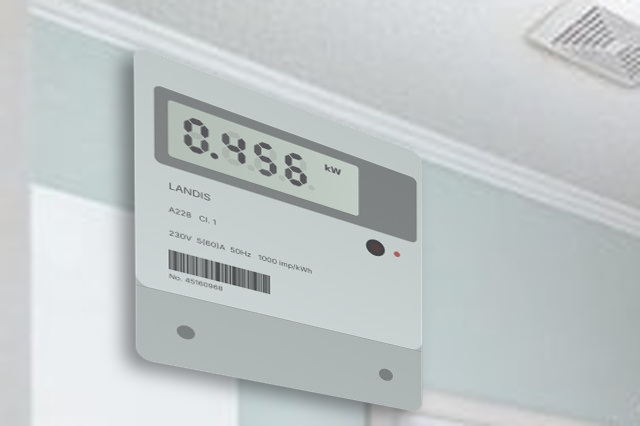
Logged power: 0.456 kW
